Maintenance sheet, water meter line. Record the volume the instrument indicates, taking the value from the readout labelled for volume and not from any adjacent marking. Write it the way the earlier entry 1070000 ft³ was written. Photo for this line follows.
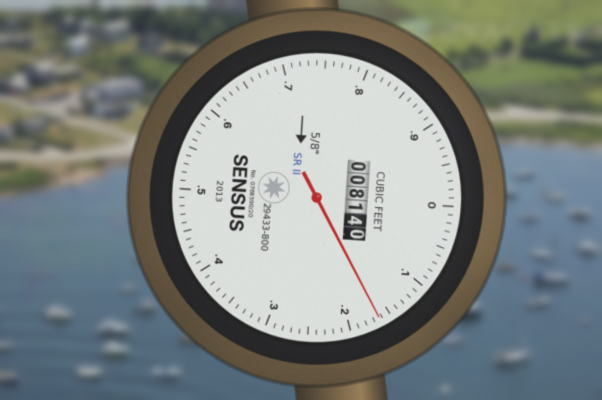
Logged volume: 8140.16 ft³
